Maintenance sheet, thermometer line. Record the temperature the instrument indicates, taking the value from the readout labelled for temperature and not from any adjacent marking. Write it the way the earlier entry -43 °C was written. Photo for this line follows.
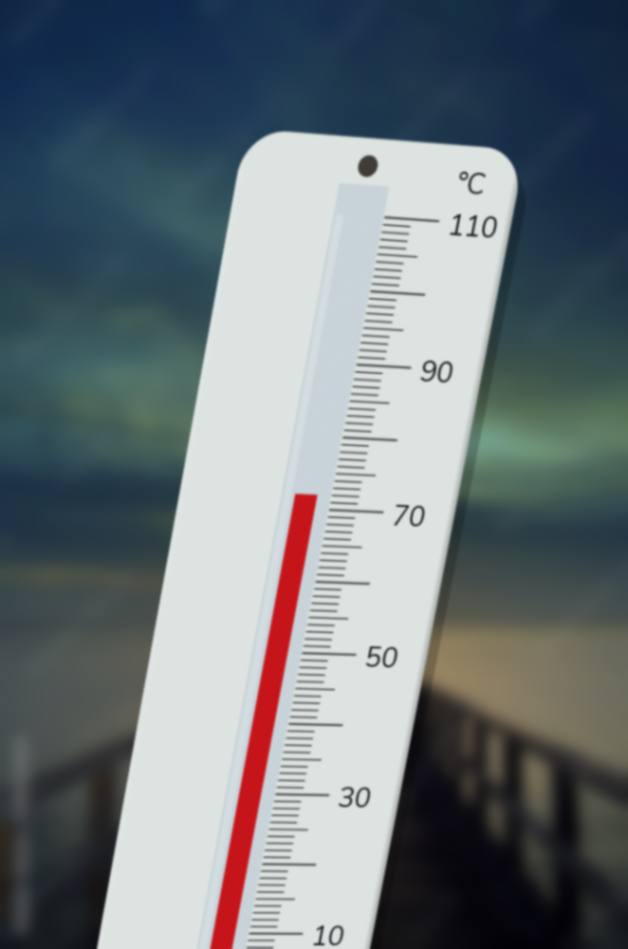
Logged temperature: 72 °C
